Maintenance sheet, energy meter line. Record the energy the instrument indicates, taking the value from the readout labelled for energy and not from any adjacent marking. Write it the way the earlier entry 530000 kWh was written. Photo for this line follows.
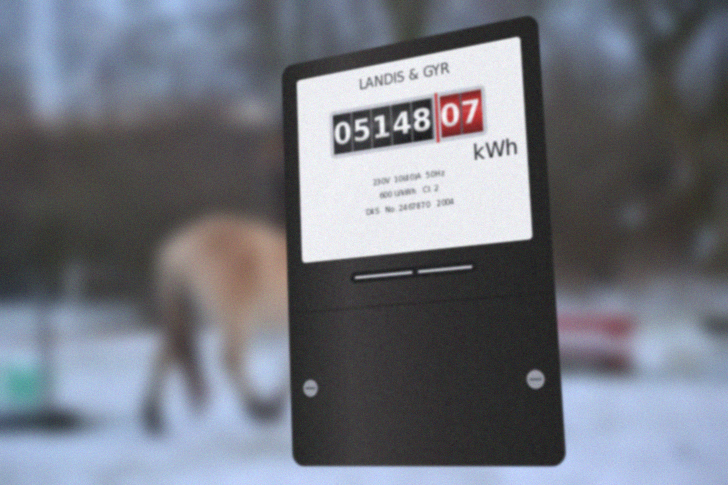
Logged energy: 5148.07 kWh
